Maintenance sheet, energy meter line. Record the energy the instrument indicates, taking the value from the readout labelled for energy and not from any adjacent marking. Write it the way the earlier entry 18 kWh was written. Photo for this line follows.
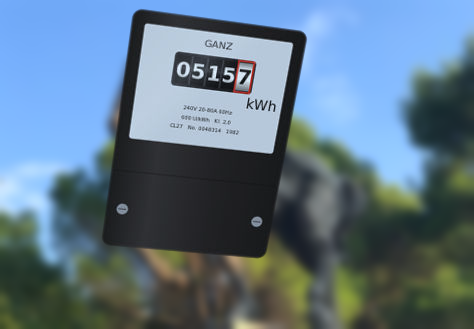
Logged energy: 515.7 kWh
